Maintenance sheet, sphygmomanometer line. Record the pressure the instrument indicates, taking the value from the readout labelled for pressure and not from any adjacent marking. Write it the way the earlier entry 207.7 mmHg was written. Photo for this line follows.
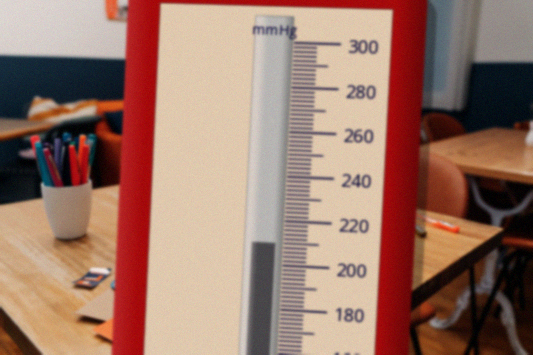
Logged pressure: 210 mmHg
